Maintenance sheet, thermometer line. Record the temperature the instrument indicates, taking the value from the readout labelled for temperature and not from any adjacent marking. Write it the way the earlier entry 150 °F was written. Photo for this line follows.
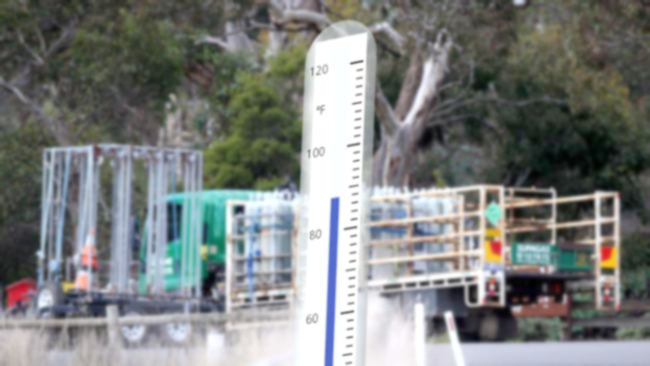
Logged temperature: 88 °F
